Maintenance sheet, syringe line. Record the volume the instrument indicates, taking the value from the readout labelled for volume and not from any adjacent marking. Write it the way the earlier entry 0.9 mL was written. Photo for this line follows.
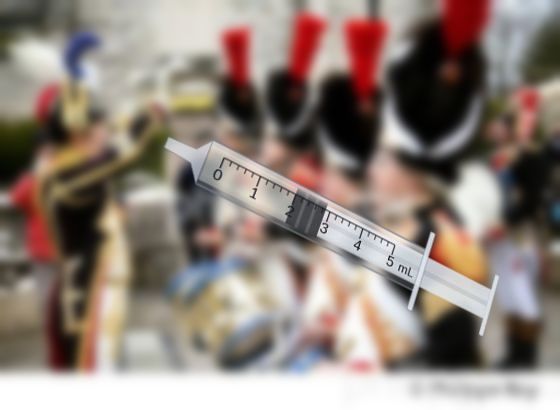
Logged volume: 2 mL
